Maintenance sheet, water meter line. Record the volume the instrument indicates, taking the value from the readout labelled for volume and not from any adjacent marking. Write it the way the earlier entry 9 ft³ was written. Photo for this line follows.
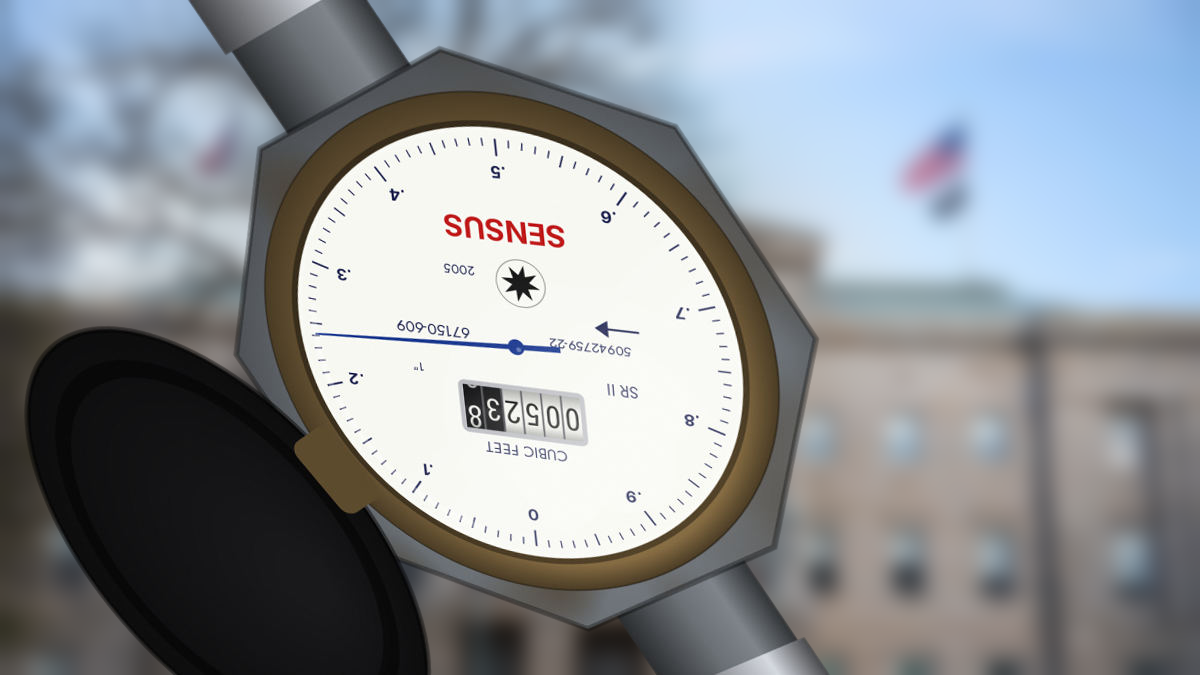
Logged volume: 5238.24 ft³
